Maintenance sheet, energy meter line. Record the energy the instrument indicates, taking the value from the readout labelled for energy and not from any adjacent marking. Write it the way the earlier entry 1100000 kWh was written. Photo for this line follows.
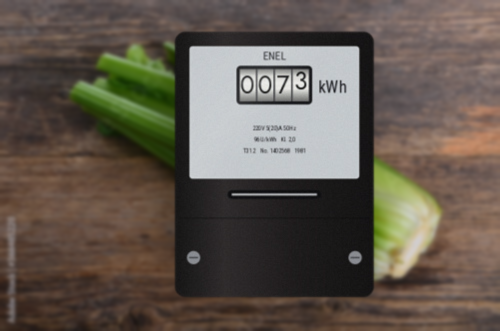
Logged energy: 73 kWh
